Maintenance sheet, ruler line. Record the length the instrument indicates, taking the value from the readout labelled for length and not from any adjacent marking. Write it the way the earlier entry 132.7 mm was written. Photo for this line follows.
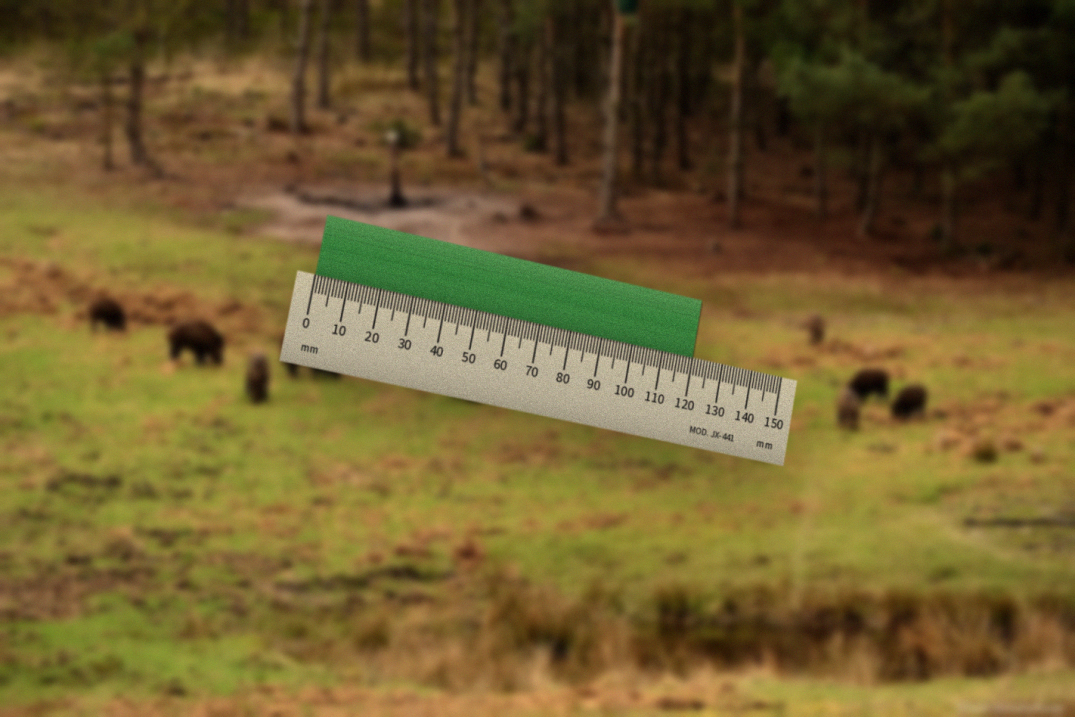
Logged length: 120 mm
